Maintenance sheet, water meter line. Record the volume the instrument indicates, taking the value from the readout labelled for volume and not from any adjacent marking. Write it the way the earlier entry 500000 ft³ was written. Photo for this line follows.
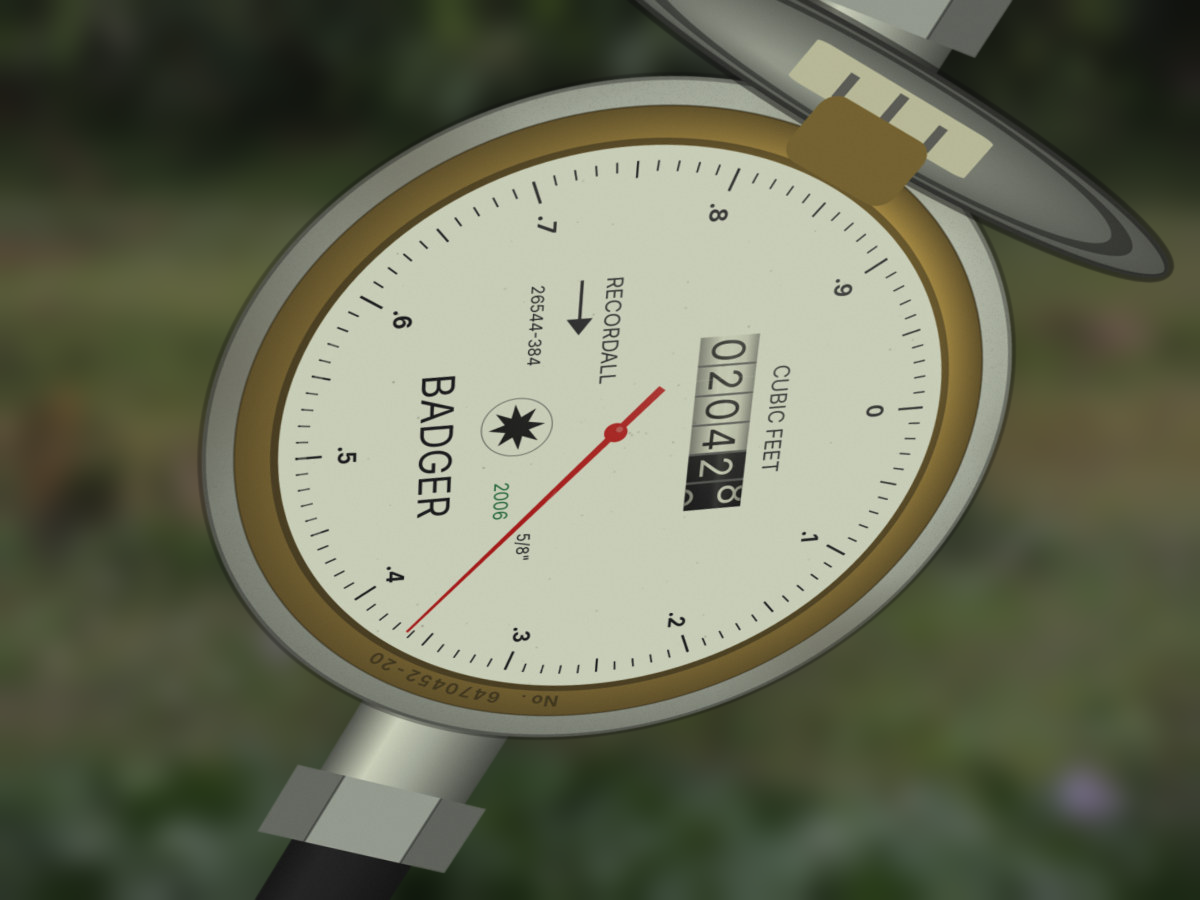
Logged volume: 20428.36 ft³
